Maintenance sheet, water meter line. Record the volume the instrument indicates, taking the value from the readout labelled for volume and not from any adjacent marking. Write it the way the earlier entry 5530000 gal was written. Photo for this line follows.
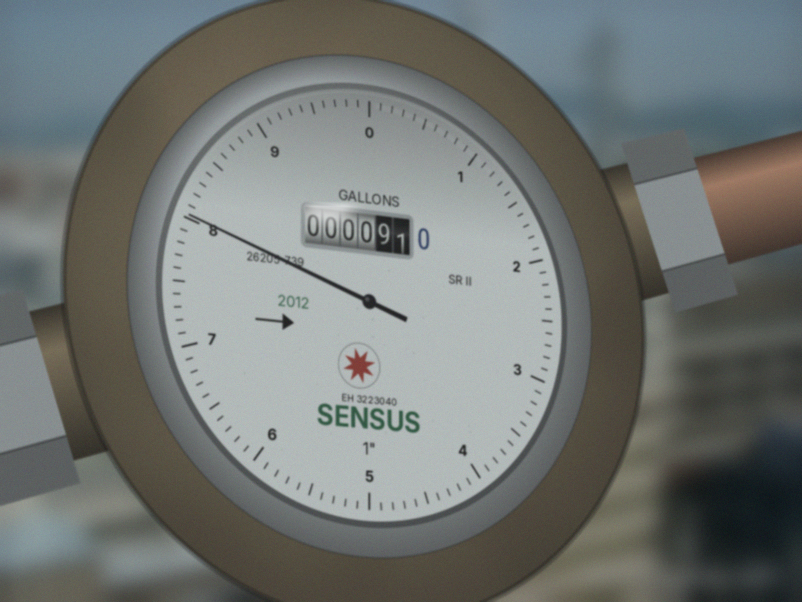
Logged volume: 908.0 gal
